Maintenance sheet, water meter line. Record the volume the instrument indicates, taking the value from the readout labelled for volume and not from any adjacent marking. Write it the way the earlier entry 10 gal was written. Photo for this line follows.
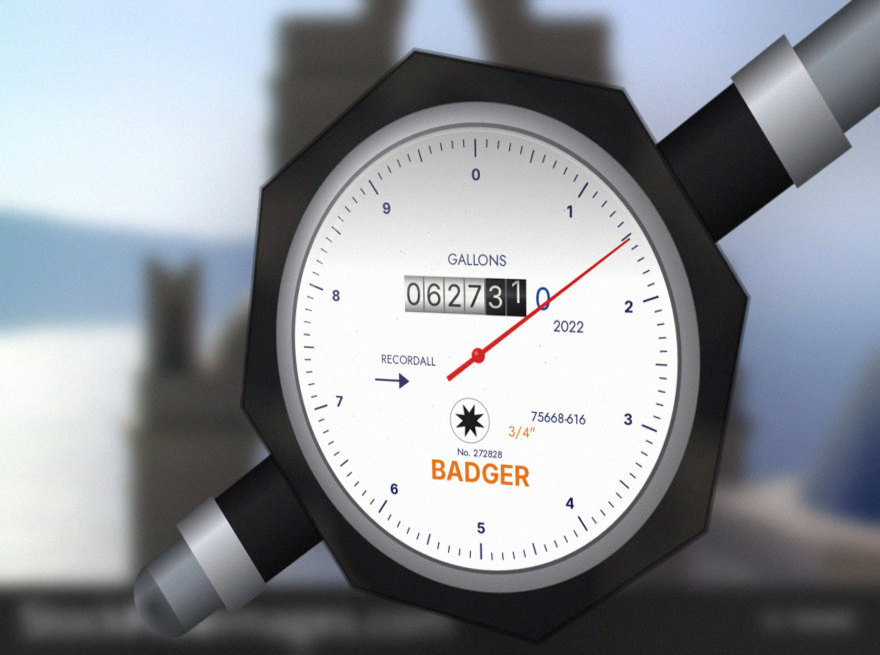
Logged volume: 627311.5 gal
